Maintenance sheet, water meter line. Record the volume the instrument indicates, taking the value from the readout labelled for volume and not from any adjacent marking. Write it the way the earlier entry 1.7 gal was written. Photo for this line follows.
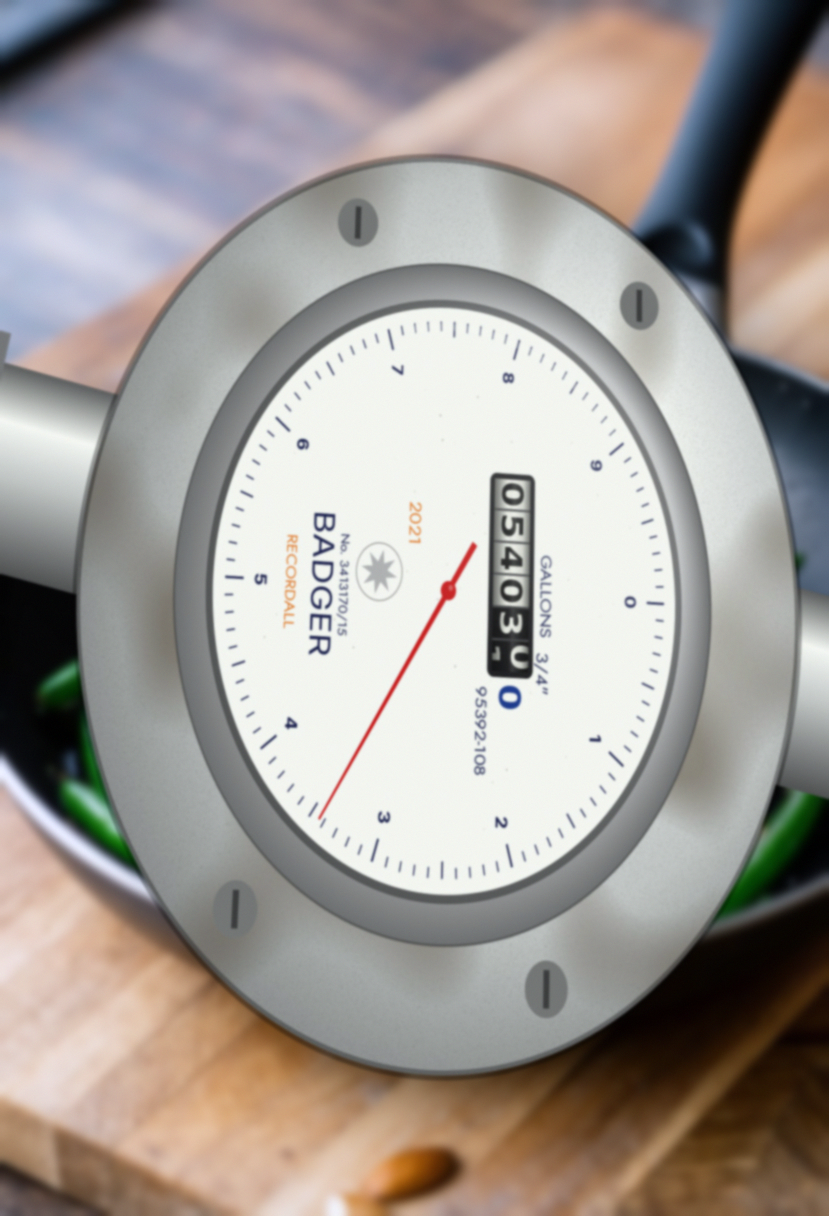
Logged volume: 540303.4 gal
